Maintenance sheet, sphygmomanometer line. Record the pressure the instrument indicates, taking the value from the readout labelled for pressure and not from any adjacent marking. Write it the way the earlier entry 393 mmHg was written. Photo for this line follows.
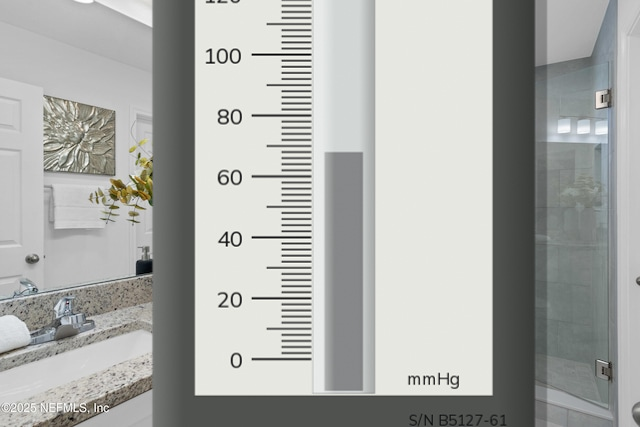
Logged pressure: 68 mmHg
